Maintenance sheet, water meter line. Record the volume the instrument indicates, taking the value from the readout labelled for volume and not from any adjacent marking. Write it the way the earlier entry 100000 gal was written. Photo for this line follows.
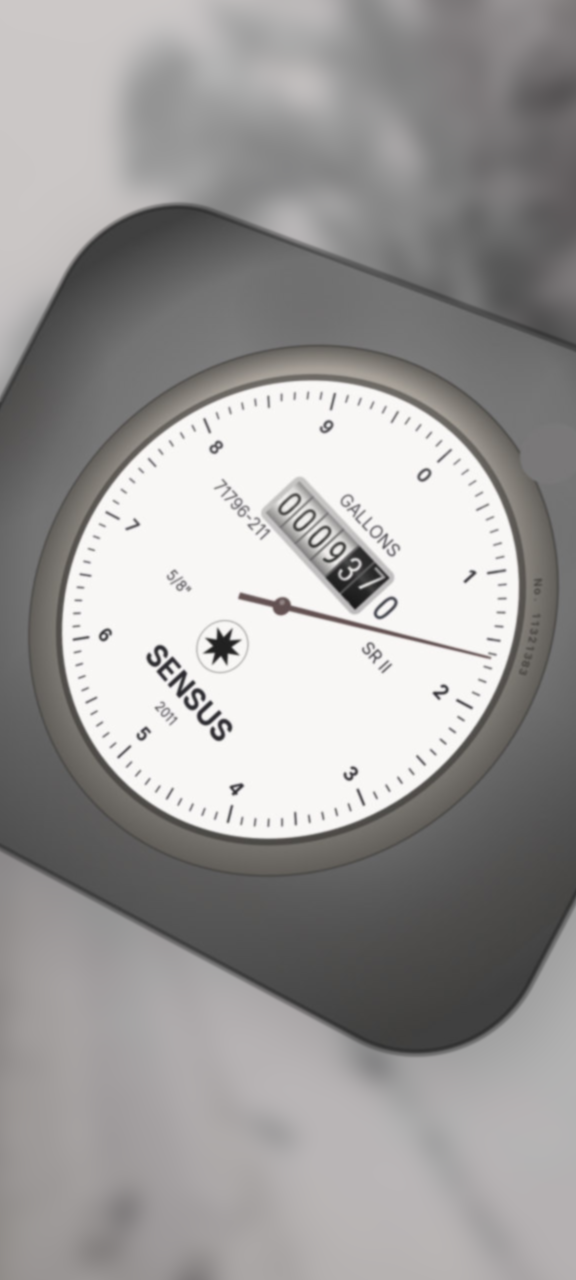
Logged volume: 9371.6 gal
